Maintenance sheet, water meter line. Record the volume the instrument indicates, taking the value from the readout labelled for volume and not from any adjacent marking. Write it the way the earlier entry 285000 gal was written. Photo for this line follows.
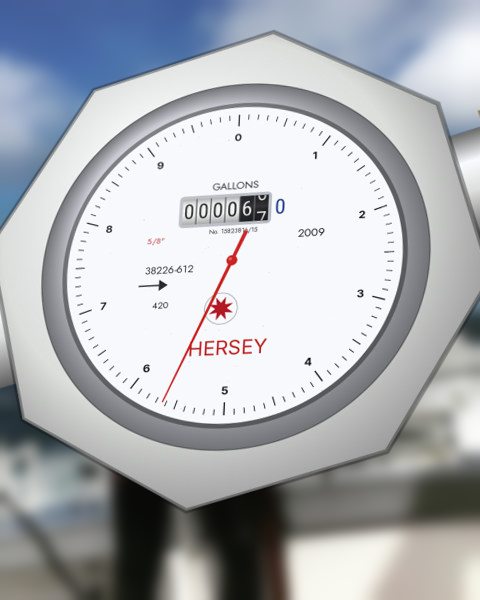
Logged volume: 665.6 gal
